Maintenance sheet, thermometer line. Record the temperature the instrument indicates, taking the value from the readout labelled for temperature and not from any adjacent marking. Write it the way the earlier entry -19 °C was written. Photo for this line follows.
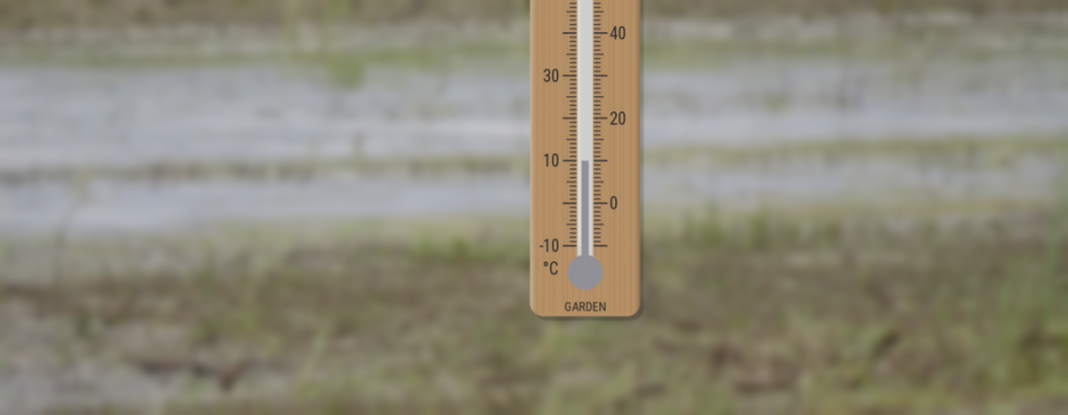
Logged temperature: 10 °C
